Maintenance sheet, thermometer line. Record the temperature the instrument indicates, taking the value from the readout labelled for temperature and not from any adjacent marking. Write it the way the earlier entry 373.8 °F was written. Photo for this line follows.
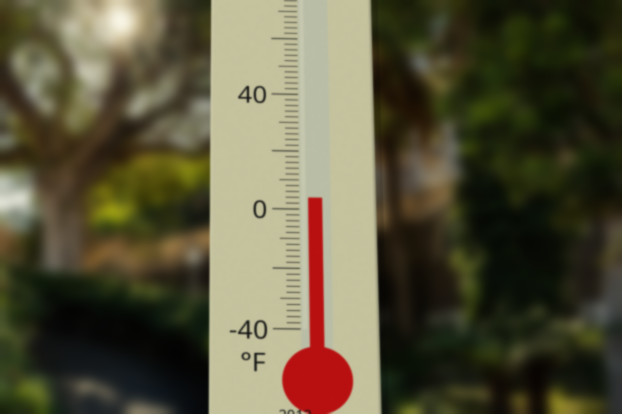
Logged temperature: 4 °F
